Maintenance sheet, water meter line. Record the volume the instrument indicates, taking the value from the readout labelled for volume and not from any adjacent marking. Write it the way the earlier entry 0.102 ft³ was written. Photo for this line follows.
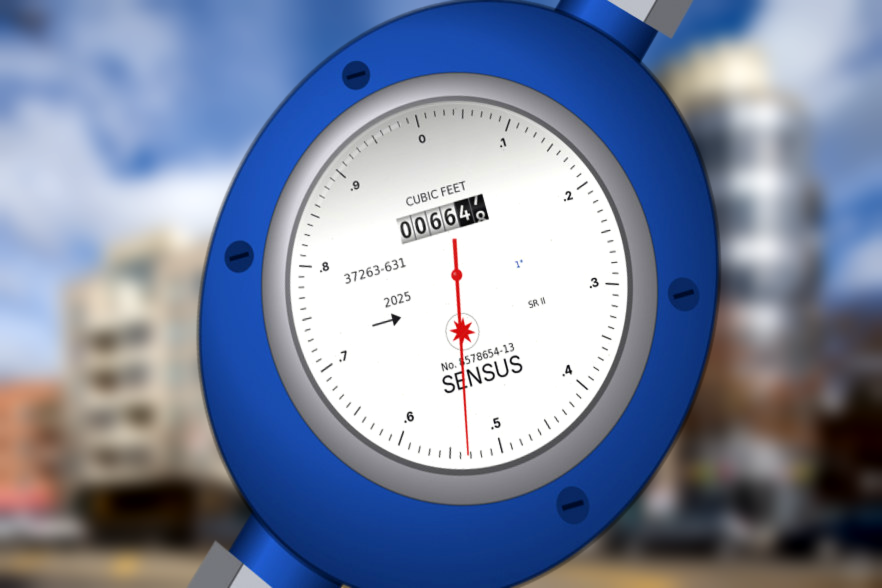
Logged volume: 6647.53 ft³
